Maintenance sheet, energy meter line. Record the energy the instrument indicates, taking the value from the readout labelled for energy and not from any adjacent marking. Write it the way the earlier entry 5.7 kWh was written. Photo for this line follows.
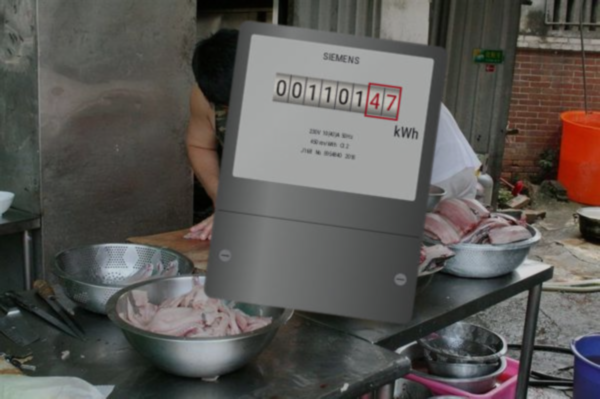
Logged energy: 1101.47 kWh
